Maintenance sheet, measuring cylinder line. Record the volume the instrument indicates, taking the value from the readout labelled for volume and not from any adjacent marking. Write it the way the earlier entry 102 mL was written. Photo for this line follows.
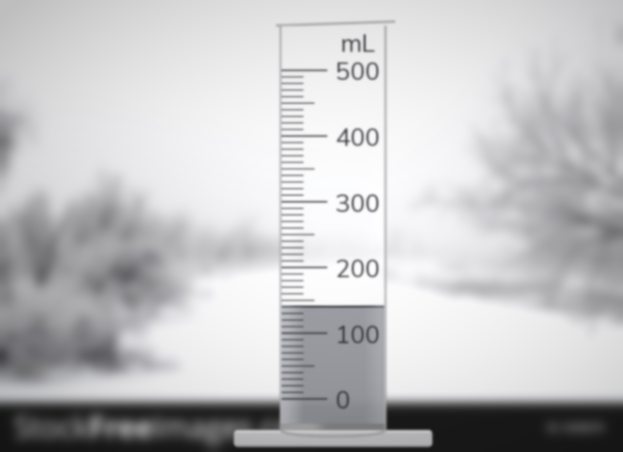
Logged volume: 140 mL
